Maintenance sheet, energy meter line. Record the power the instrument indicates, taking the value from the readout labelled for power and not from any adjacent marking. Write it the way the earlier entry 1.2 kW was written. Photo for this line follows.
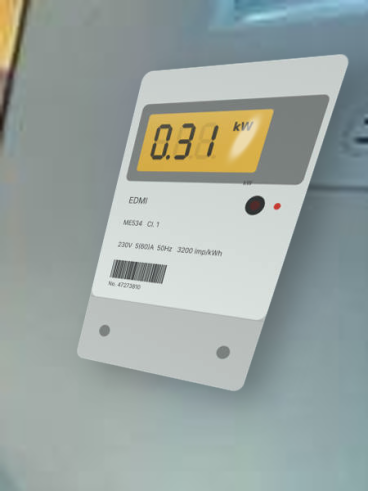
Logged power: 0.31 kW
